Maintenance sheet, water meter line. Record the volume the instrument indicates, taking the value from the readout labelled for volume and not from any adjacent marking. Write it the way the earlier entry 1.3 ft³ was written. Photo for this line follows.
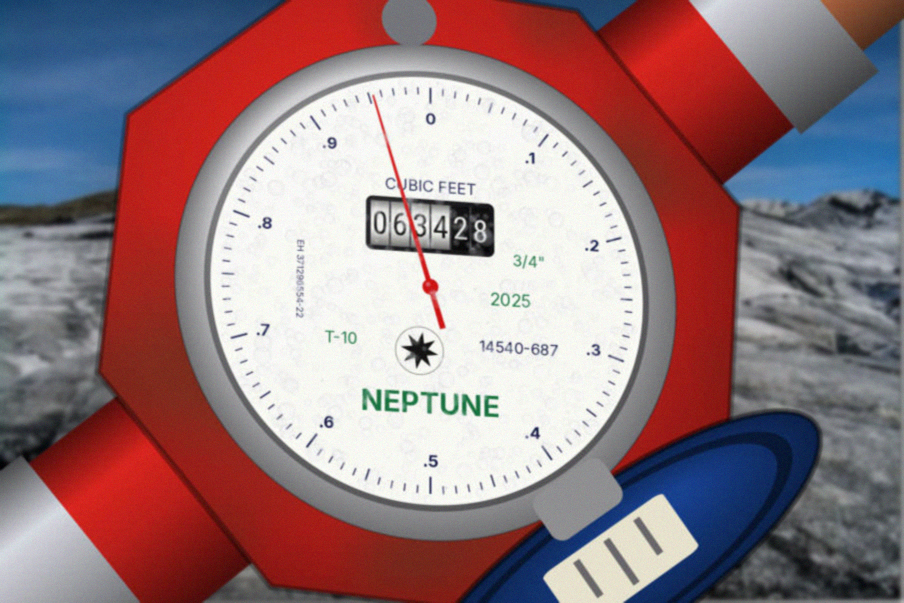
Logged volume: 63427.95 ft³
